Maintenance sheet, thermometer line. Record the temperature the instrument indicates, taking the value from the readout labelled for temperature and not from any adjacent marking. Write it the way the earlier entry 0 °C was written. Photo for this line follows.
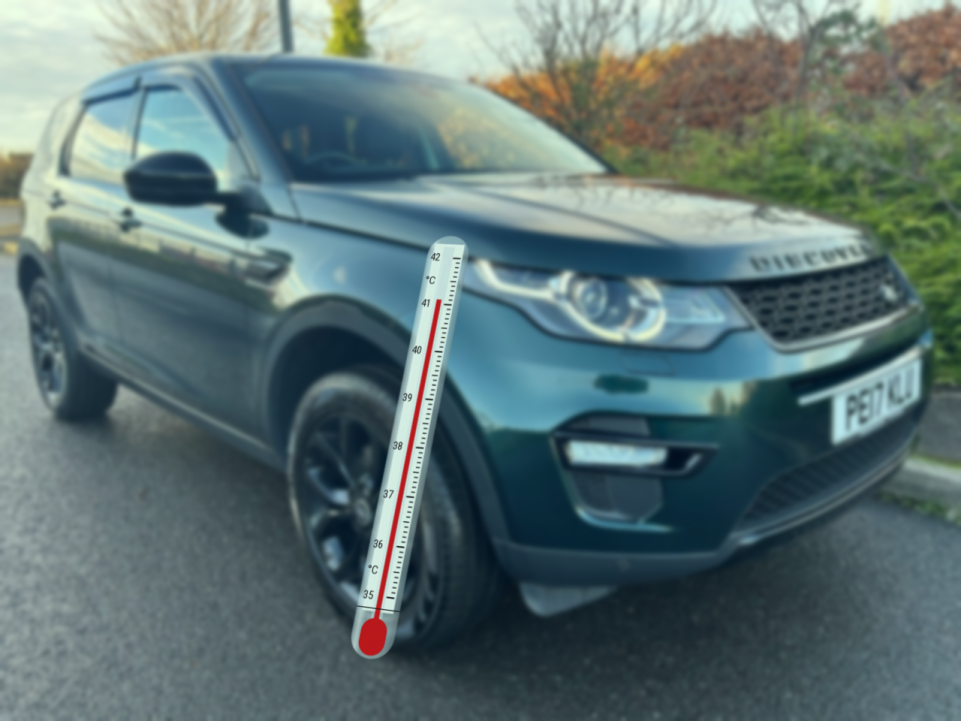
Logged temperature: 41.1 °C
